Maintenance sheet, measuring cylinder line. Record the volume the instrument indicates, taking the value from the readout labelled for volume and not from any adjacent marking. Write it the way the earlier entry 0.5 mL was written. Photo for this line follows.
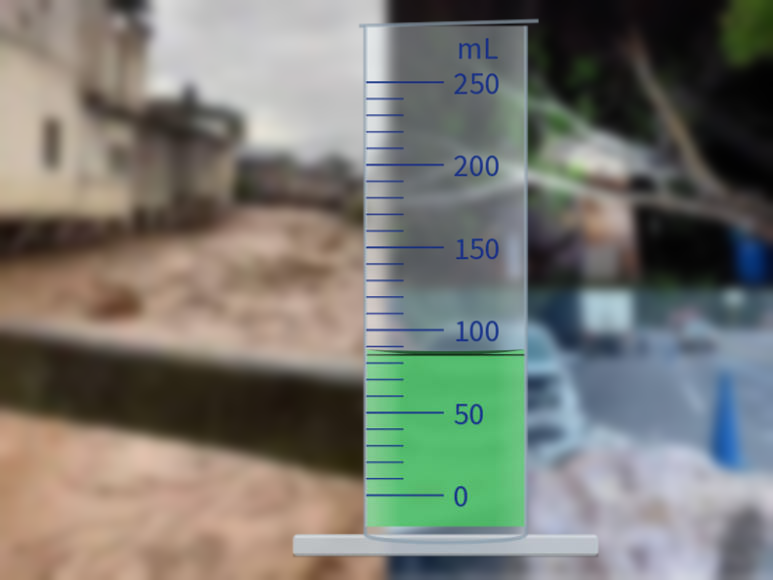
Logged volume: 85 mL
